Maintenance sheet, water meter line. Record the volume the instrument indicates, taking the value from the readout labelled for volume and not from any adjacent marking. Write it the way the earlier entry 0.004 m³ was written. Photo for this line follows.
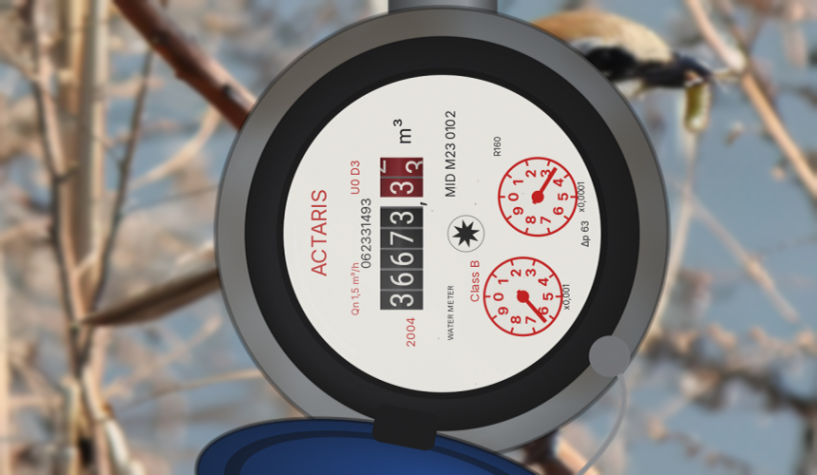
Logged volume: 36673.3263 m³
